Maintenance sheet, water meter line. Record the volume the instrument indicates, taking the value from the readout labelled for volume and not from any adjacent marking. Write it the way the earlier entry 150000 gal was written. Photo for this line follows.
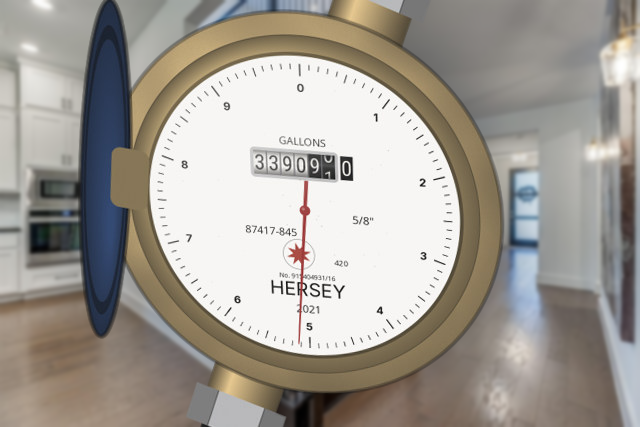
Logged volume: 3390905.1 gal
